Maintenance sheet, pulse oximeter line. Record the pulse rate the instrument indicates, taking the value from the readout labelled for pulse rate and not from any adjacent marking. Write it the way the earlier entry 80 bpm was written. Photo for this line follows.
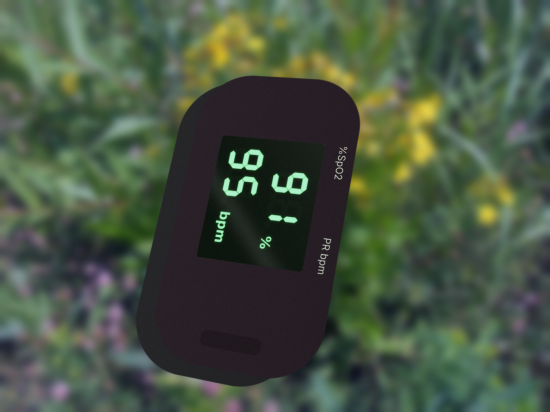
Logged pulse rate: 95 bpm
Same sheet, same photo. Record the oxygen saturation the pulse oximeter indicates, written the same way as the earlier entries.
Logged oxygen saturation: 91 %
